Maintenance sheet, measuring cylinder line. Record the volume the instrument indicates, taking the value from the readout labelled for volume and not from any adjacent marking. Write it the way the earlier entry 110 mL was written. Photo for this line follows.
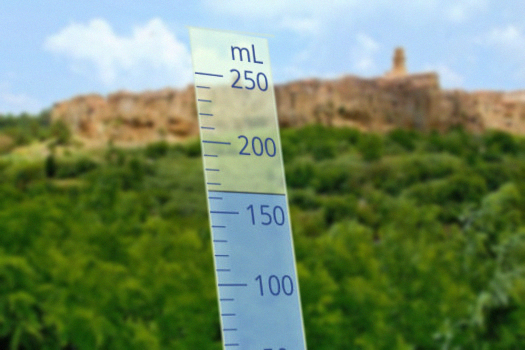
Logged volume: 165 mL
